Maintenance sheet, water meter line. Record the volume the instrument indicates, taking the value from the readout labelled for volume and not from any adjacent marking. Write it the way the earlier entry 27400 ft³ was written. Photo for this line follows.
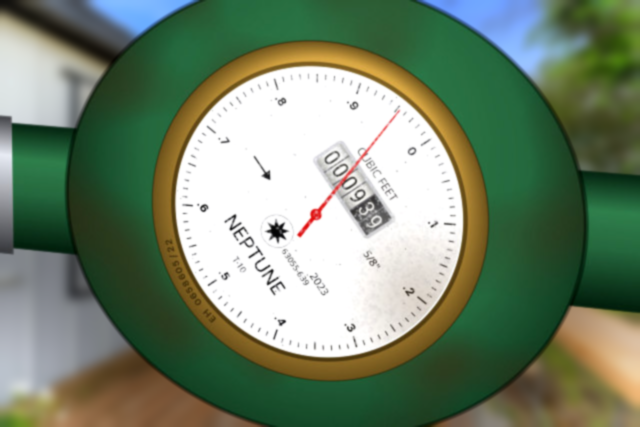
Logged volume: 938.95 ft³
